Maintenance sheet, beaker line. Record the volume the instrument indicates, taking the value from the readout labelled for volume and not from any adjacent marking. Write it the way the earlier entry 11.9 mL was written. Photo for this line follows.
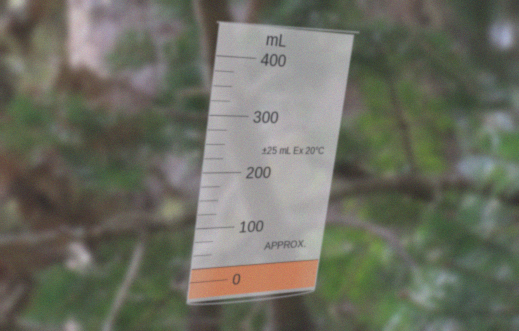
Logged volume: 25 mL
